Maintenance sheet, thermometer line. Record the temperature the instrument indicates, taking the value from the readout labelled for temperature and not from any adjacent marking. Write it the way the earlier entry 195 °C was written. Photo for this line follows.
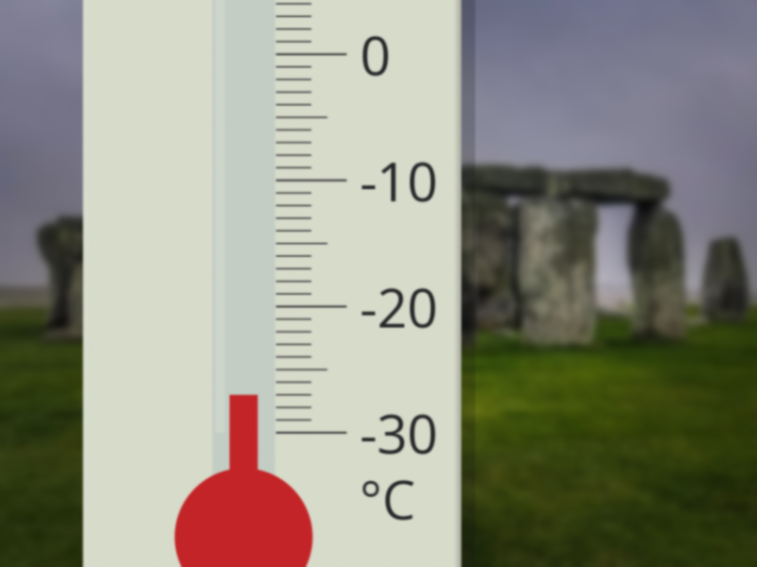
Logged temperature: -27 °C
